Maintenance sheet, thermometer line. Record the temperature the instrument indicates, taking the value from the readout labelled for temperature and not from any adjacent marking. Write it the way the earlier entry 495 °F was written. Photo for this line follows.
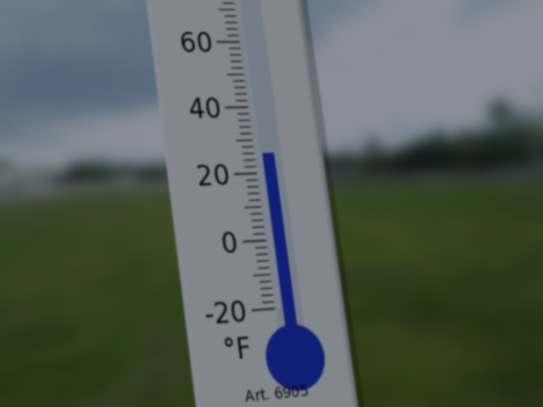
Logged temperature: 26 °F
